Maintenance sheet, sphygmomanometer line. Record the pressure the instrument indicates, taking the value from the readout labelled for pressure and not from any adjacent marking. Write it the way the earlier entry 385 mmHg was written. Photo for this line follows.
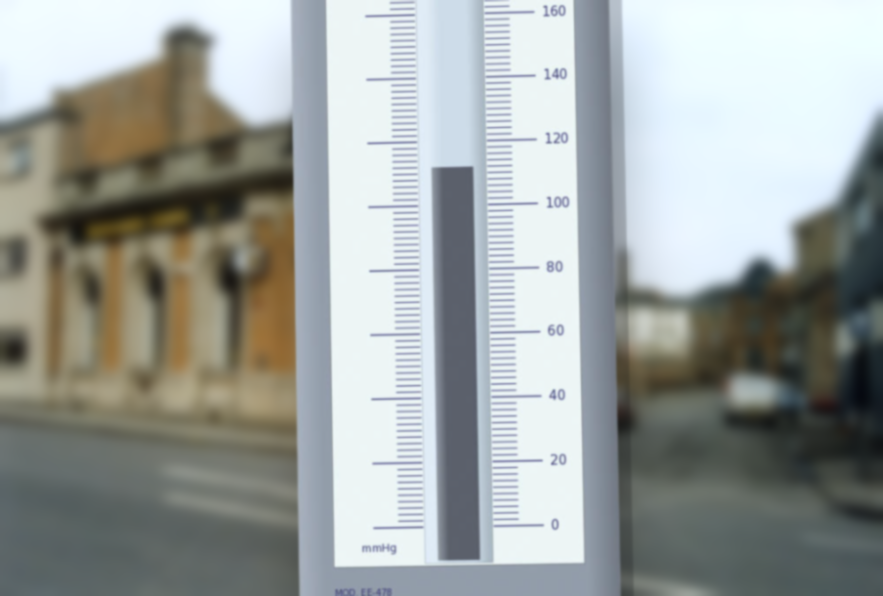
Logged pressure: 112 mmHg
